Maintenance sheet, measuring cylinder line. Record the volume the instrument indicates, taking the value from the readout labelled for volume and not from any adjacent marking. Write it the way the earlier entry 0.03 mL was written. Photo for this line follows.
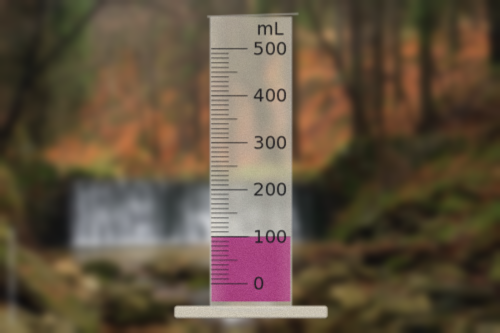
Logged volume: 100 mL
